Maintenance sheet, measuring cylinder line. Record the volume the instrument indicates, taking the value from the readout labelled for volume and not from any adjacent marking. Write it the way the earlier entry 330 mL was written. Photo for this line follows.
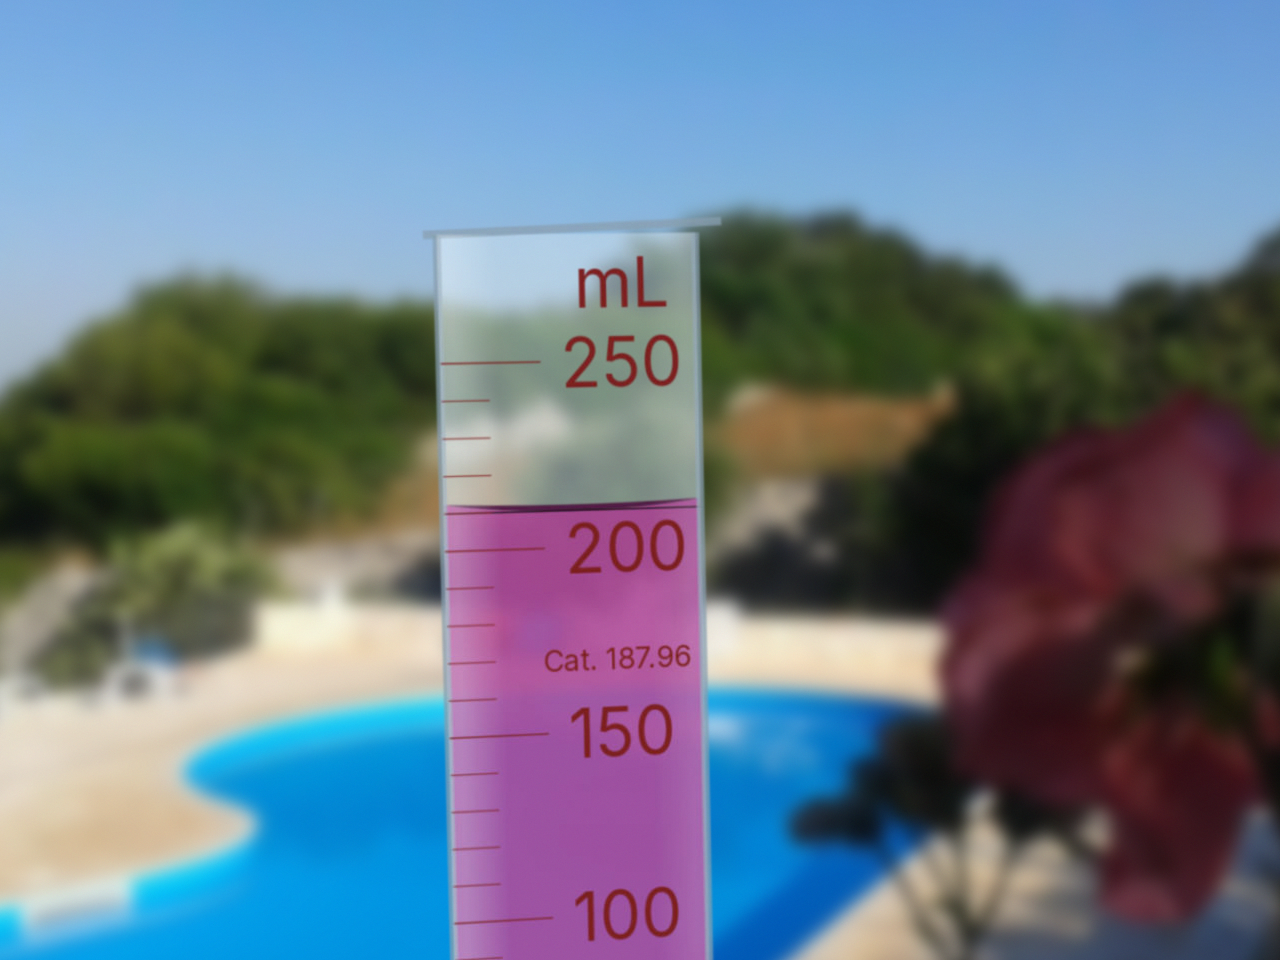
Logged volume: 210 mL
